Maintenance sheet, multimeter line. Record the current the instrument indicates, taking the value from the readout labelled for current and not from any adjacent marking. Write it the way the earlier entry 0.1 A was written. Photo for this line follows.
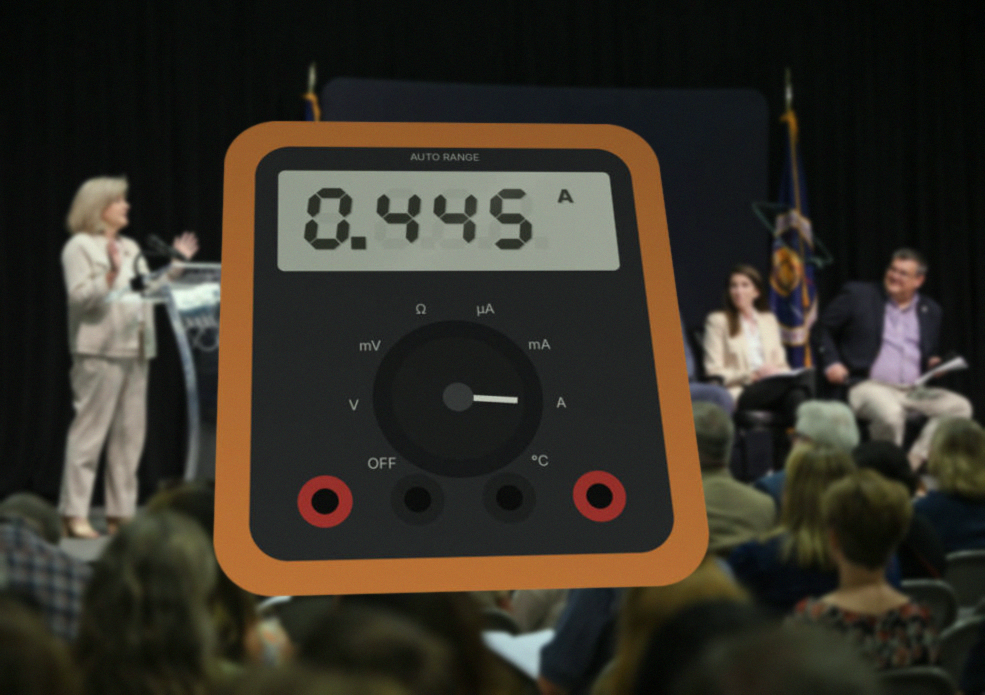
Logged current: 0.445 A
